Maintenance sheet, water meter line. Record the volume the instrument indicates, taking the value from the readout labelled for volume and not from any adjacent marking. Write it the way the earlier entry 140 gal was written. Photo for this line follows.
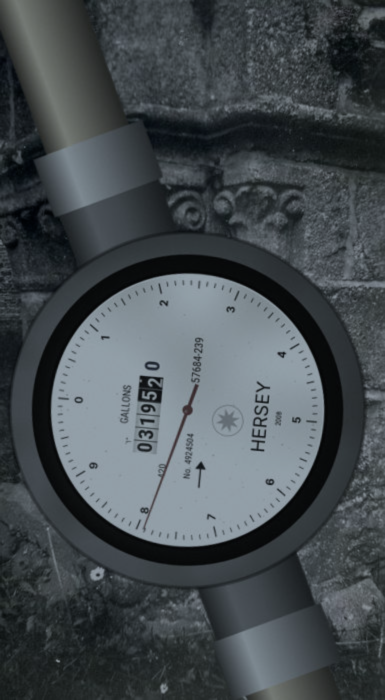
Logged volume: 319517.9 gal
